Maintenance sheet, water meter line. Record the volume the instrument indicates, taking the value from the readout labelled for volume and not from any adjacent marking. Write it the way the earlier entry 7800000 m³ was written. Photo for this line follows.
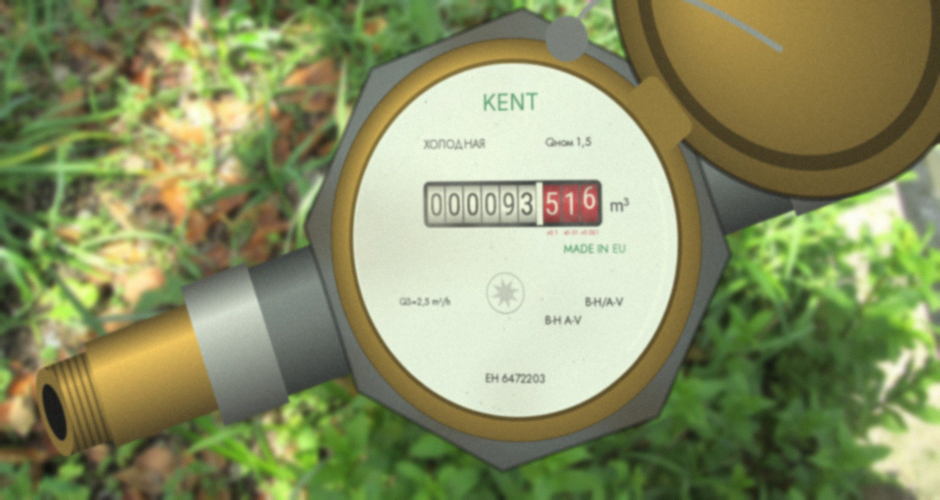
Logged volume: 93.516 m³
